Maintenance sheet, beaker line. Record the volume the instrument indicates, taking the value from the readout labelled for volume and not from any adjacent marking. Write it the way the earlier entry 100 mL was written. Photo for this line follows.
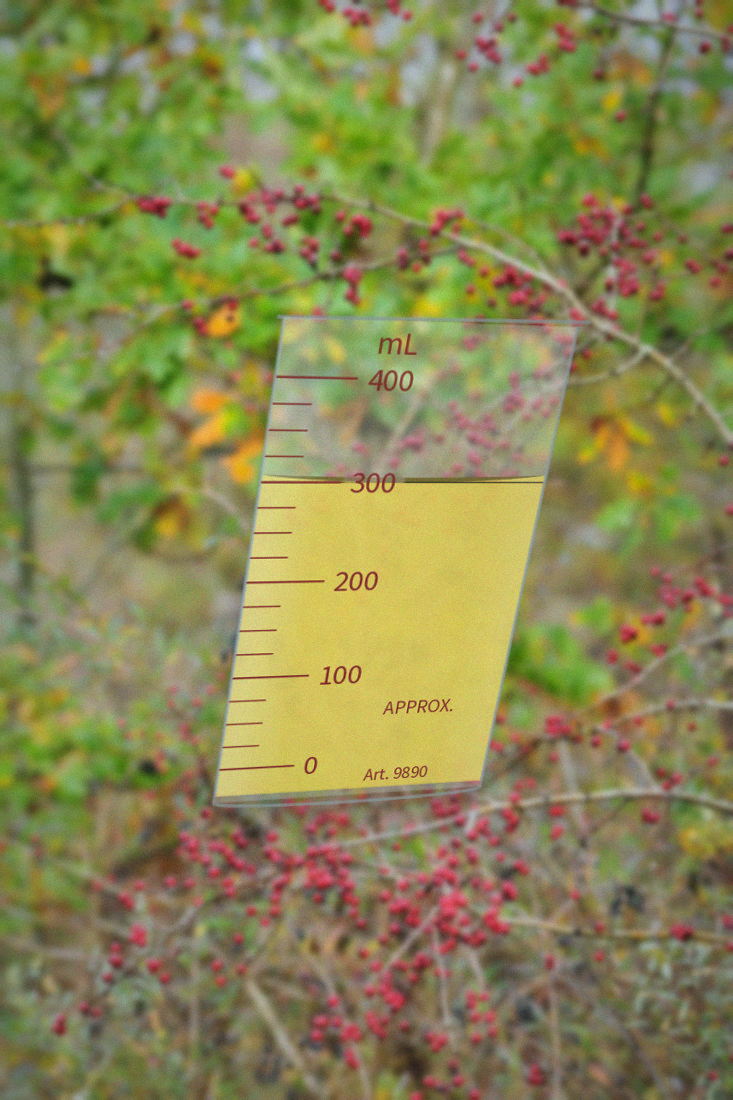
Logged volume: 300 mL
